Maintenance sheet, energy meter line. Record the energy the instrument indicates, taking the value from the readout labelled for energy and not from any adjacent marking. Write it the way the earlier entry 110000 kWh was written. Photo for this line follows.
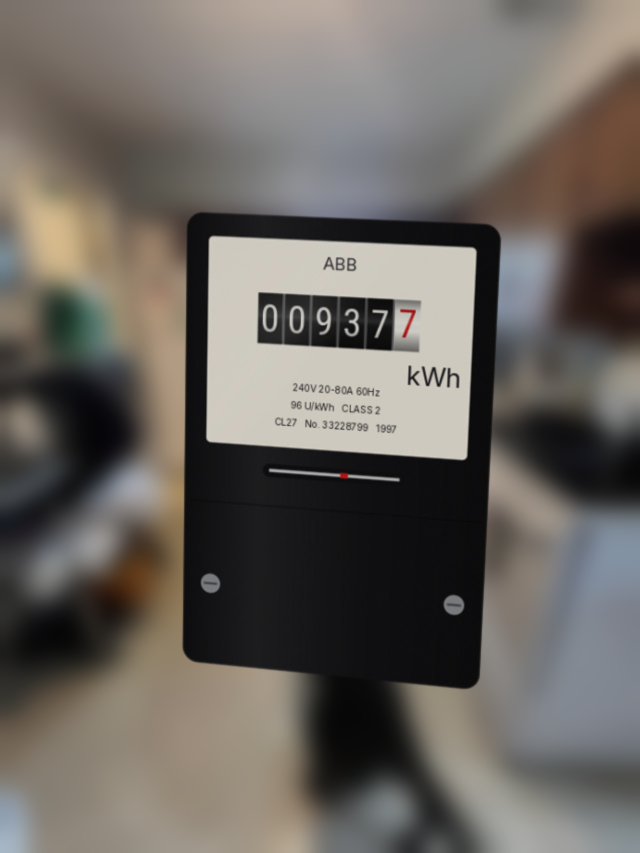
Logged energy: 937.7 kWh
